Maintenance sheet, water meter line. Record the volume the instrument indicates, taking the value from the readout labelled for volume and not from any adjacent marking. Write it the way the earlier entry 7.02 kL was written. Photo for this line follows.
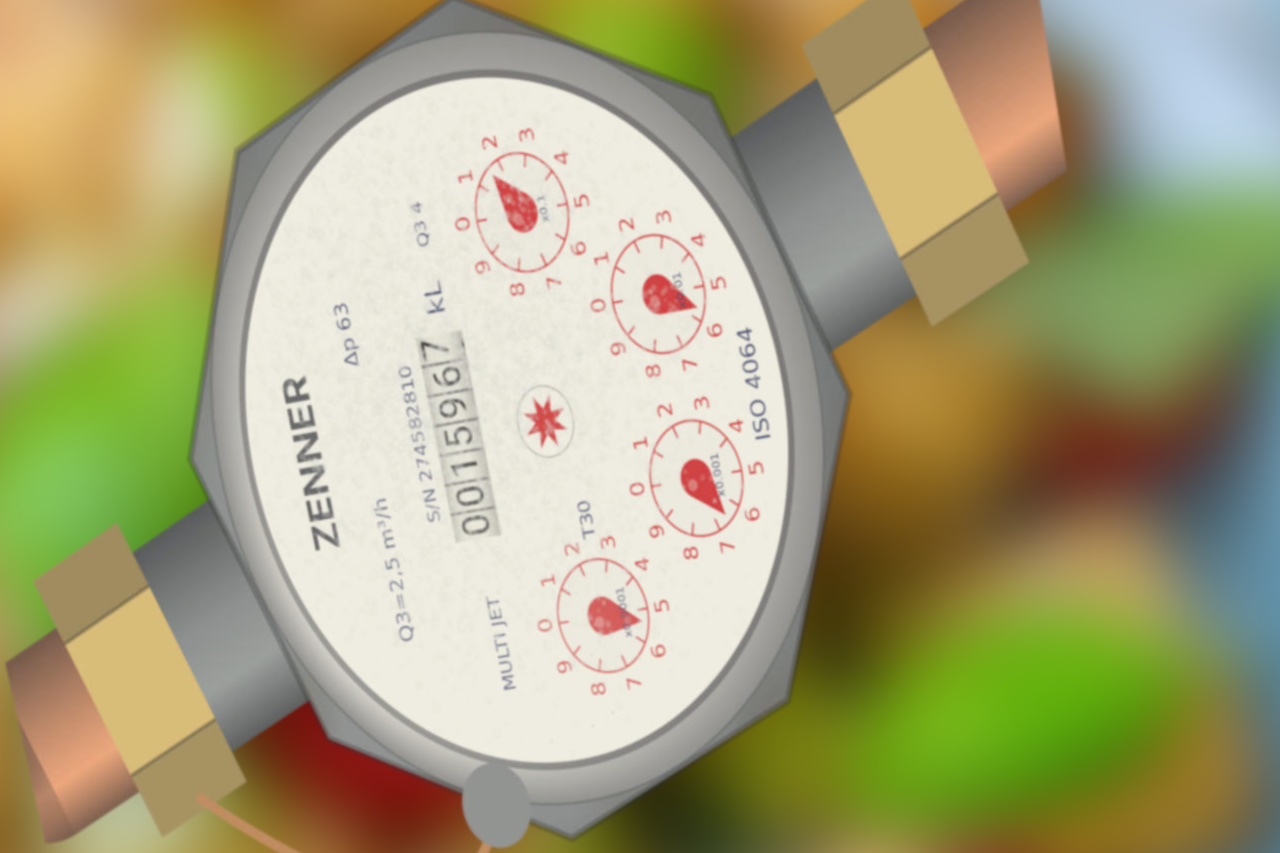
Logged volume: 15967.1565 kL
